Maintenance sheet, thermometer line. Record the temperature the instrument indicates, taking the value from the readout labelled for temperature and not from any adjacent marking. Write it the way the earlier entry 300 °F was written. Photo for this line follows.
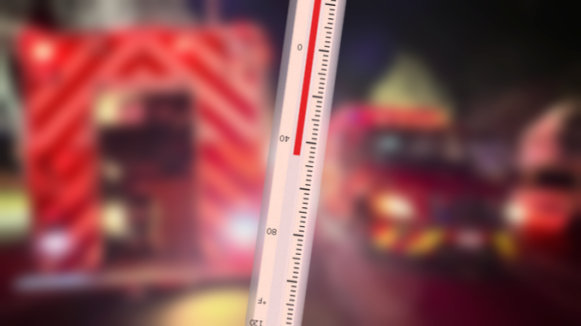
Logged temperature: 46 °F
